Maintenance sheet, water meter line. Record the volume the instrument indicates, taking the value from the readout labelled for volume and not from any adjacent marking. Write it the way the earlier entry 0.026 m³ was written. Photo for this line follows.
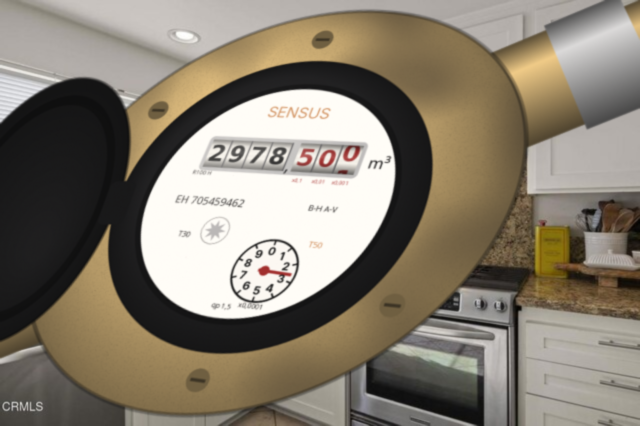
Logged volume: 2978.5002 m³
